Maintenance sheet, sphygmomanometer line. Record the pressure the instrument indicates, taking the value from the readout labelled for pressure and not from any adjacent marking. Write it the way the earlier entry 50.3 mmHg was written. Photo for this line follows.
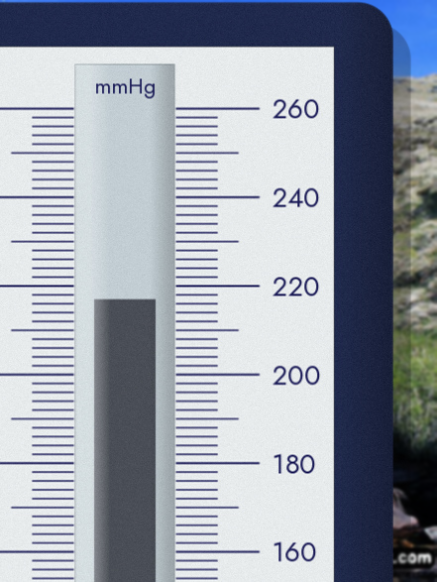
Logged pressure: 217 mmHg
